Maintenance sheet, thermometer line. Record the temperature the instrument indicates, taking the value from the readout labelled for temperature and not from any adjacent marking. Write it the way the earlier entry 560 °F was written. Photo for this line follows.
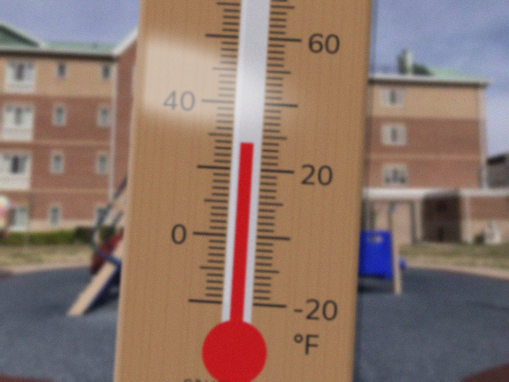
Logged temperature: 28 °F
